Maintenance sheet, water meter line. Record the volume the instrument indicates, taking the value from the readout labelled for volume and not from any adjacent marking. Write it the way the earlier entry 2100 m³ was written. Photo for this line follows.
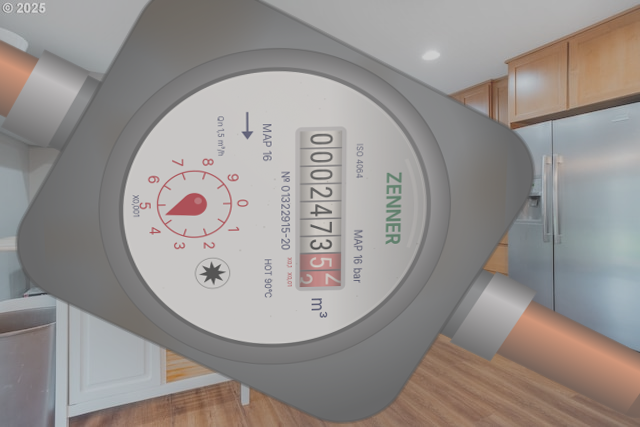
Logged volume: 2473.524 m³
